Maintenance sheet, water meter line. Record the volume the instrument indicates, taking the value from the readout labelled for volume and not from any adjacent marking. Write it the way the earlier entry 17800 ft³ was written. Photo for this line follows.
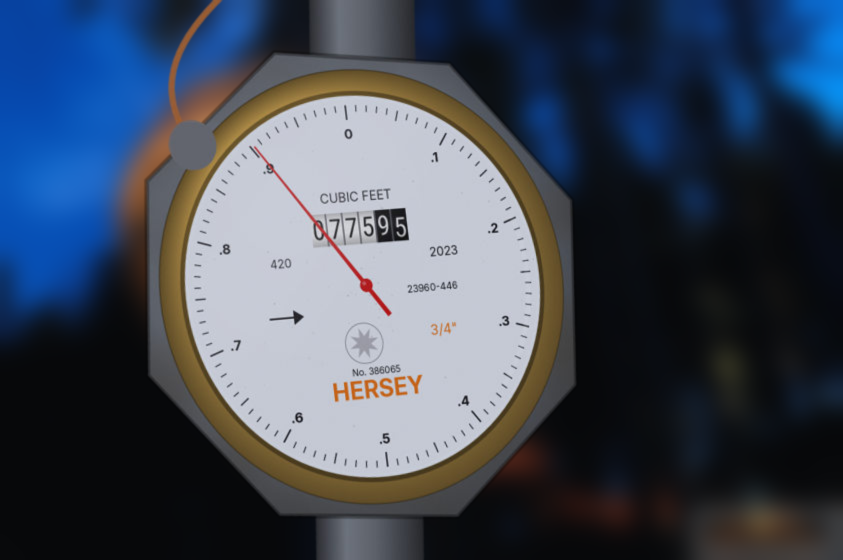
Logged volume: 77594.90 ft³
